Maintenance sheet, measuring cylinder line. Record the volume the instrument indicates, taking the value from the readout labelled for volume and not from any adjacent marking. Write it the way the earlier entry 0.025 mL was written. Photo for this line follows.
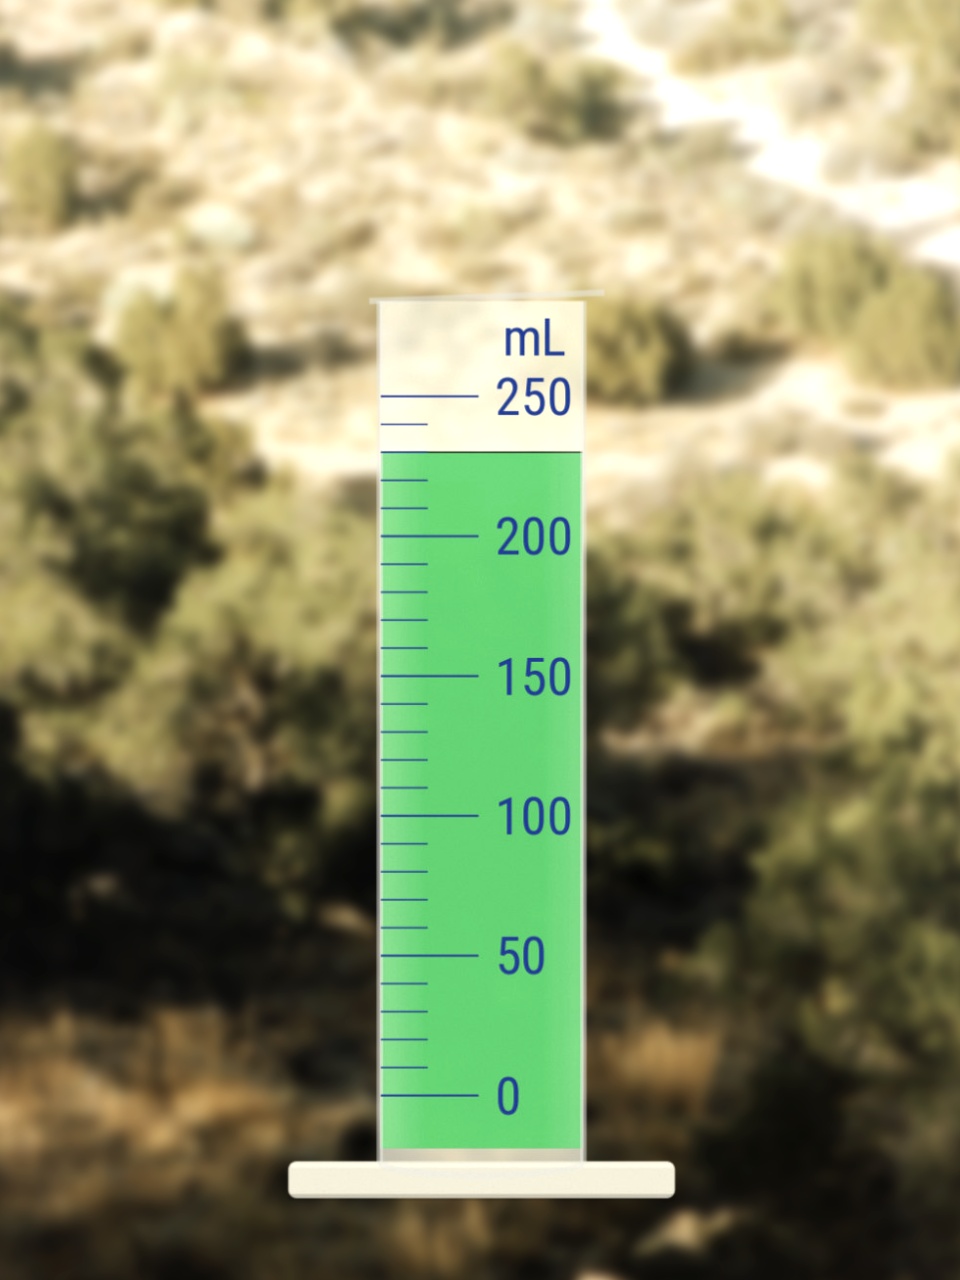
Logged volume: 230 mL
